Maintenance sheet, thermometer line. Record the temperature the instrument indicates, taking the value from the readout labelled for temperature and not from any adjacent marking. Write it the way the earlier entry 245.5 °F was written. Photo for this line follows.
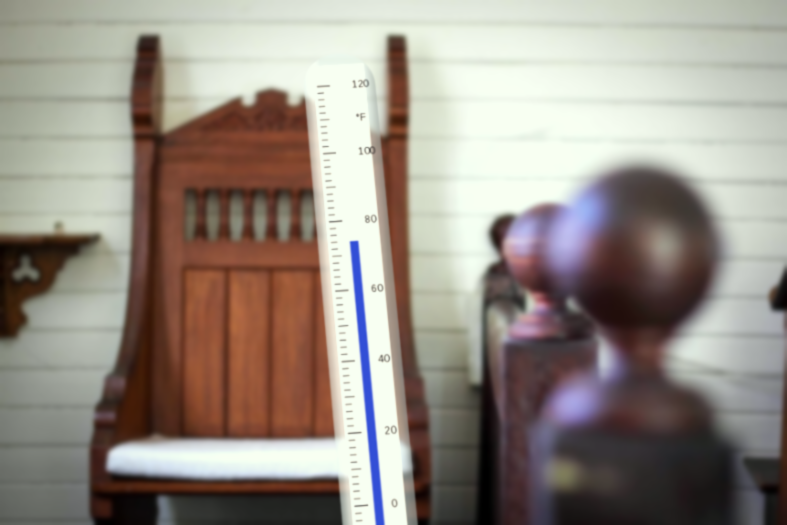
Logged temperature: 74 °F
